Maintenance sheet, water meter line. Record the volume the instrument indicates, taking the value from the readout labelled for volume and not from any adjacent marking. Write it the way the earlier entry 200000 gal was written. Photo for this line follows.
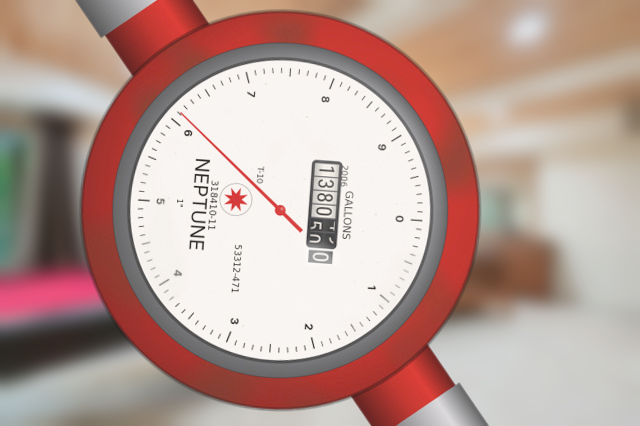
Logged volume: 1380496.1 gal
